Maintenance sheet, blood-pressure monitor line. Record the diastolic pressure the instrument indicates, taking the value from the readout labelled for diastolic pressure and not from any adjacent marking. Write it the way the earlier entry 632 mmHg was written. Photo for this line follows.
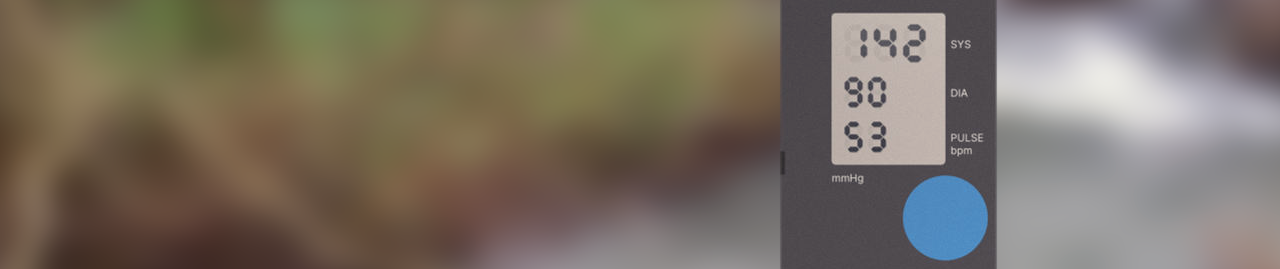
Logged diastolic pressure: 90 mmHg
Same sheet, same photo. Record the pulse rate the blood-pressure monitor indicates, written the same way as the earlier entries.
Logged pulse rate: 53 bpm
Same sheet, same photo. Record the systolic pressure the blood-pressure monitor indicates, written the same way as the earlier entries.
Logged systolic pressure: 142 mmHg
